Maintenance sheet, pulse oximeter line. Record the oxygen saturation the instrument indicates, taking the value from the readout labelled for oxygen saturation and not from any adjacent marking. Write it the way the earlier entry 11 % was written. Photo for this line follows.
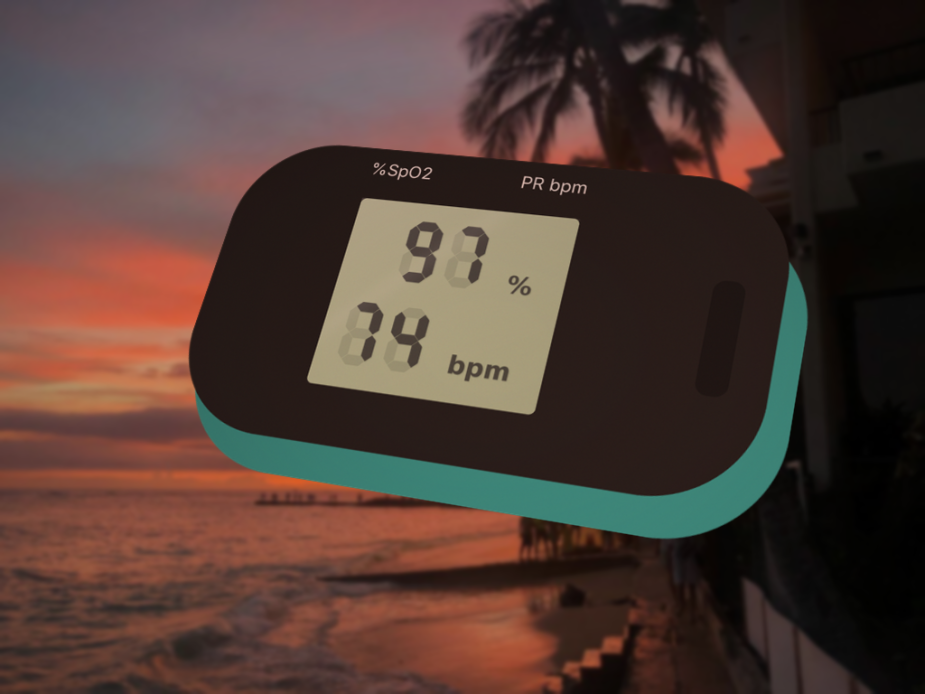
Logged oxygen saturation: 97 %
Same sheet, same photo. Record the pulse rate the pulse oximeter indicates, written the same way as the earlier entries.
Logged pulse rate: 74 bpm
